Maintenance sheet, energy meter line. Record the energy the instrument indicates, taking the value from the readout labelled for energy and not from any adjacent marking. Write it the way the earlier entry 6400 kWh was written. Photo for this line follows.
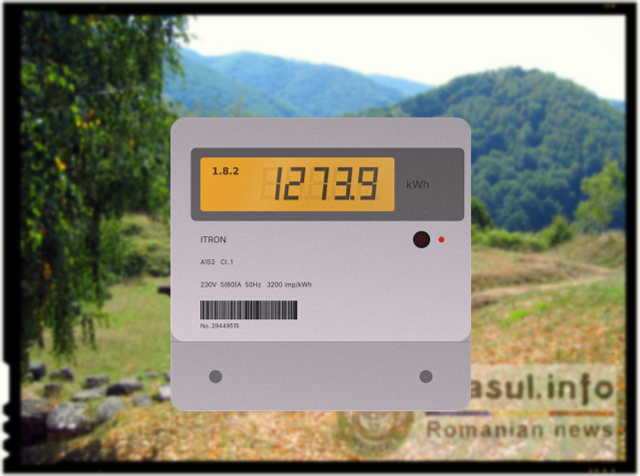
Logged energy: 1273.9 kWh
